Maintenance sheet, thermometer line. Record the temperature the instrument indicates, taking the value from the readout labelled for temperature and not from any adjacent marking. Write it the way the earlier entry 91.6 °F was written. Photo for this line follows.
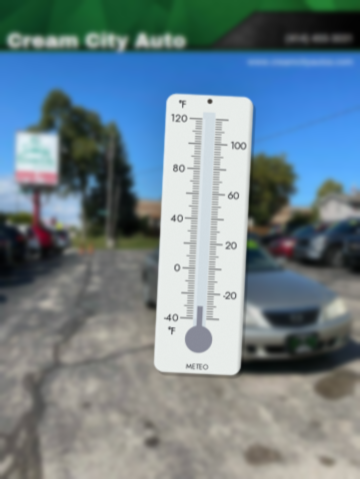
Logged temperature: -30 °F
